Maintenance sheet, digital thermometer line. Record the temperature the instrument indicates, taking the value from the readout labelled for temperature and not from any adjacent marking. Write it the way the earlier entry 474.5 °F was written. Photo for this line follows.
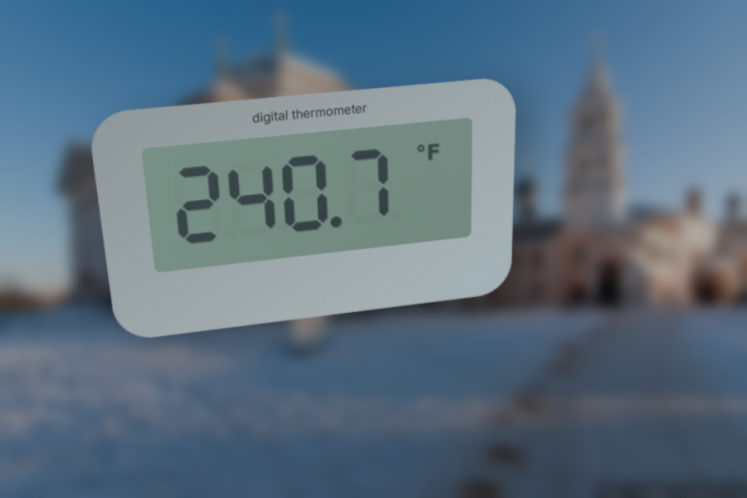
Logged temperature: 240.7 °F
